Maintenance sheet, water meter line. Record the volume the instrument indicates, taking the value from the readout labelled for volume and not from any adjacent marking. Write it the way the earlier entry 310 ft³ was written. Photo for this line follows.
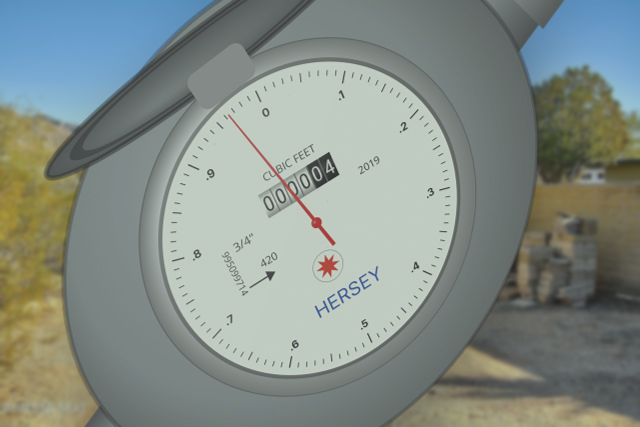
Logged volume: 3.96 ft³
